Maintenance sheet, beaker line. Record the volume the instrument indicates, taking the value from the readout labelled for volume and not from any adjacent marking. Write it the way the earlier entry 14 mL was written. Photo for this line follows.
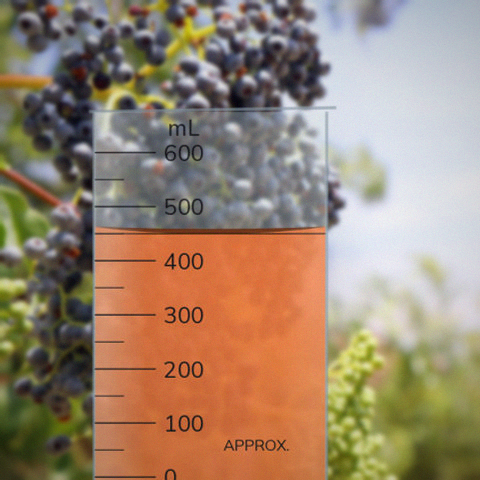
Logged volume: 450 mL
